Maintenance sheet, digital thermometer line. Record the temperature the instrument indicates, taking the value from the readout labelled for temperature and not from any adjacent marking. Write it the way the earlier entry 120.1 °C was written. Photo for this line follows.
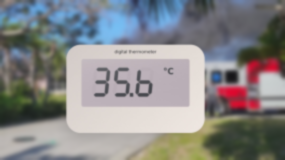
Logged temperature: 35.6 °C
